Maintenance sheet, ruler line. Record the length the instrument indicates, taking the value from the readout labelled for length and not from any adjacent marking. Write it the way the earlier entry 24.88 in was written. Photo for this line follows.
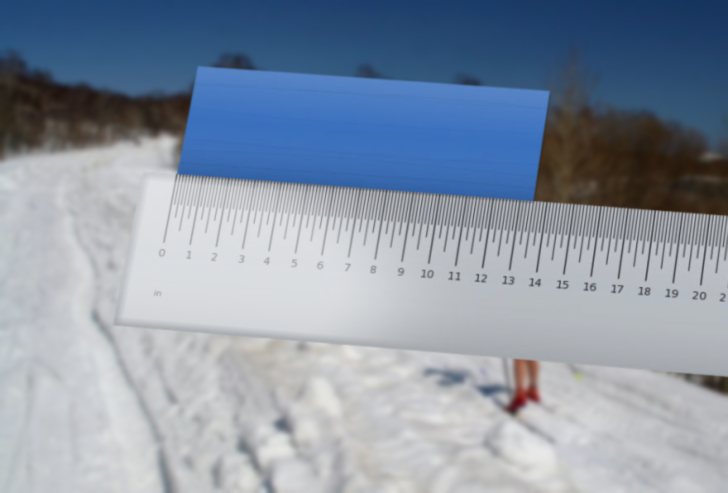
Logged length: 13.5 in
